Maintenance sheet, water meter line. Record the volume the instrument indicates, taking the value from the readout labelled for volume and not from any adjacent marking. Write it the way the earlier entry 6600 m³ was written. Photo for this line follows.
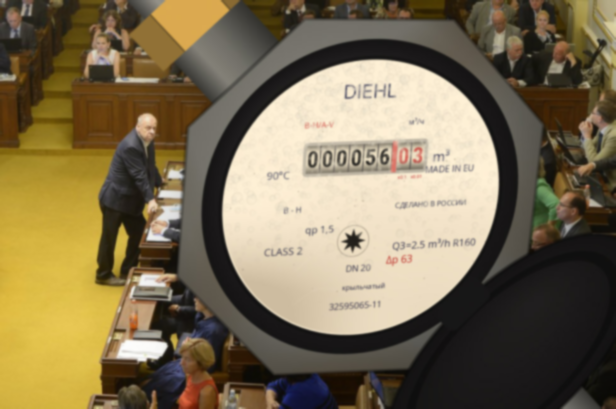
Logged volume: 56.03 m³
